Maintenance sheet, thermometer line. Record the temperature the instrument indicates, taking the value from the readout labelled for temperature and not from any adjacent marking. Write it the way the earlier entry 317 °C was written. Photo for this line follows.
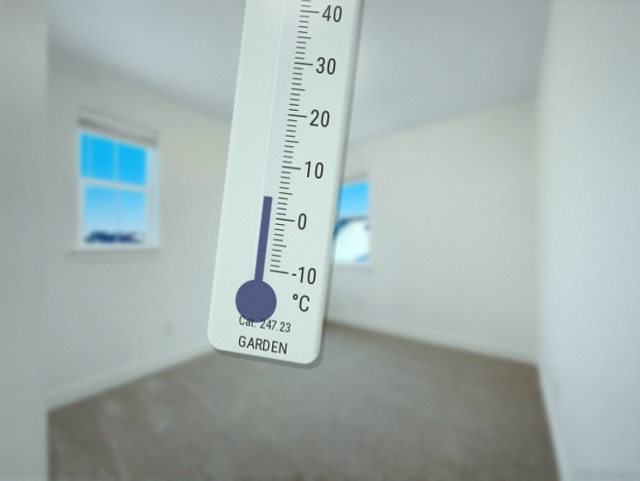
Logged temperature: 4 °C
